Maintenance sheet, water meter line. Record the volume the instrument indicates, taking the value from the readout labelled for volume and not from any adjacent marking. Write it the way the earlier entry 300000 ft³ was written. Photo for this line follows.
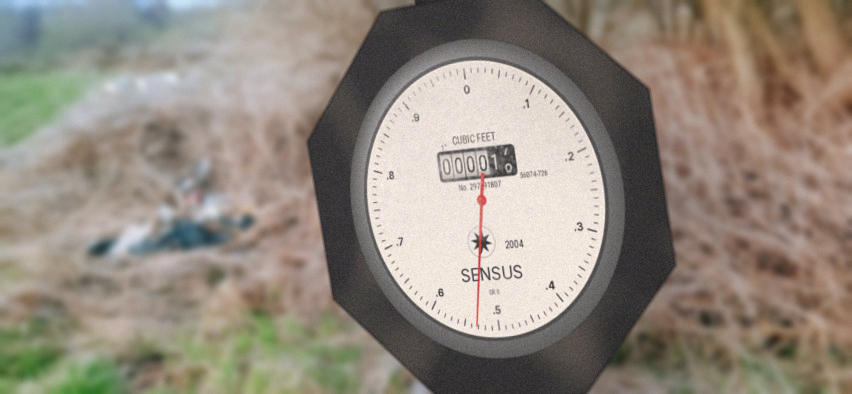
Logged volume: 17.53 ft³
